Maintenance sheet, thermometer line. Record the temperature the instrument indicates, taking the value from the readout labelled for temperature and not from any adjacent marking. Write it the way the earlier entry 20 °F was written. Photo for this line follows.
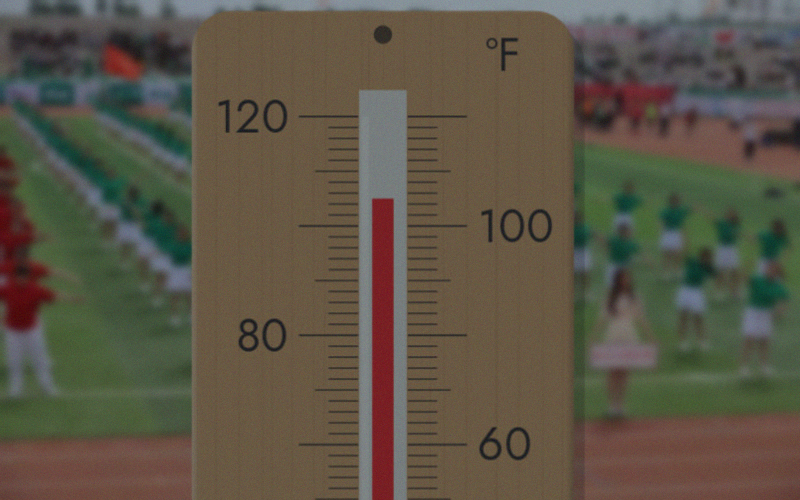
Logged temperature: 105 °F
